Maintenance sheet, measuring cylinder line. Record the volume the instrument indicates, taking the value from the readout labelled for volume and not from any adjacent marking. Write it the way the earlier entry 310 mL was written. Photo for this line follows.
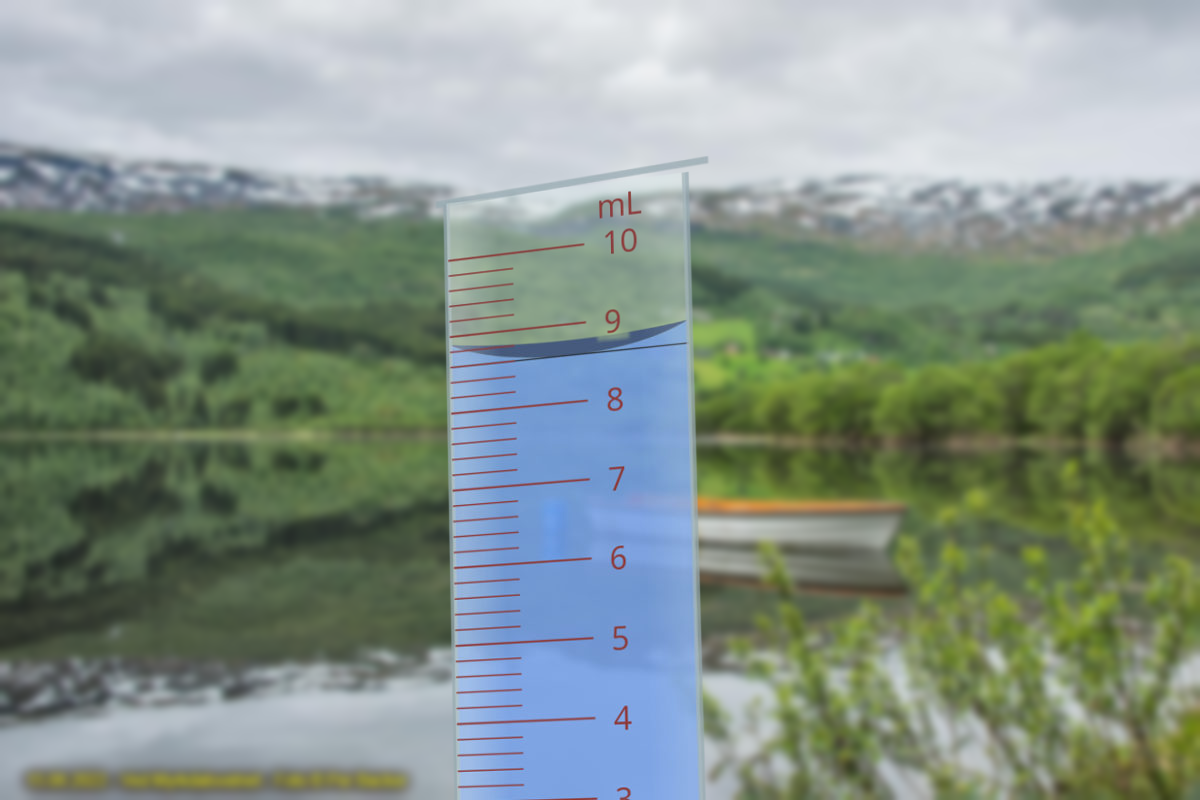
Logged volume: 8.6 mL
